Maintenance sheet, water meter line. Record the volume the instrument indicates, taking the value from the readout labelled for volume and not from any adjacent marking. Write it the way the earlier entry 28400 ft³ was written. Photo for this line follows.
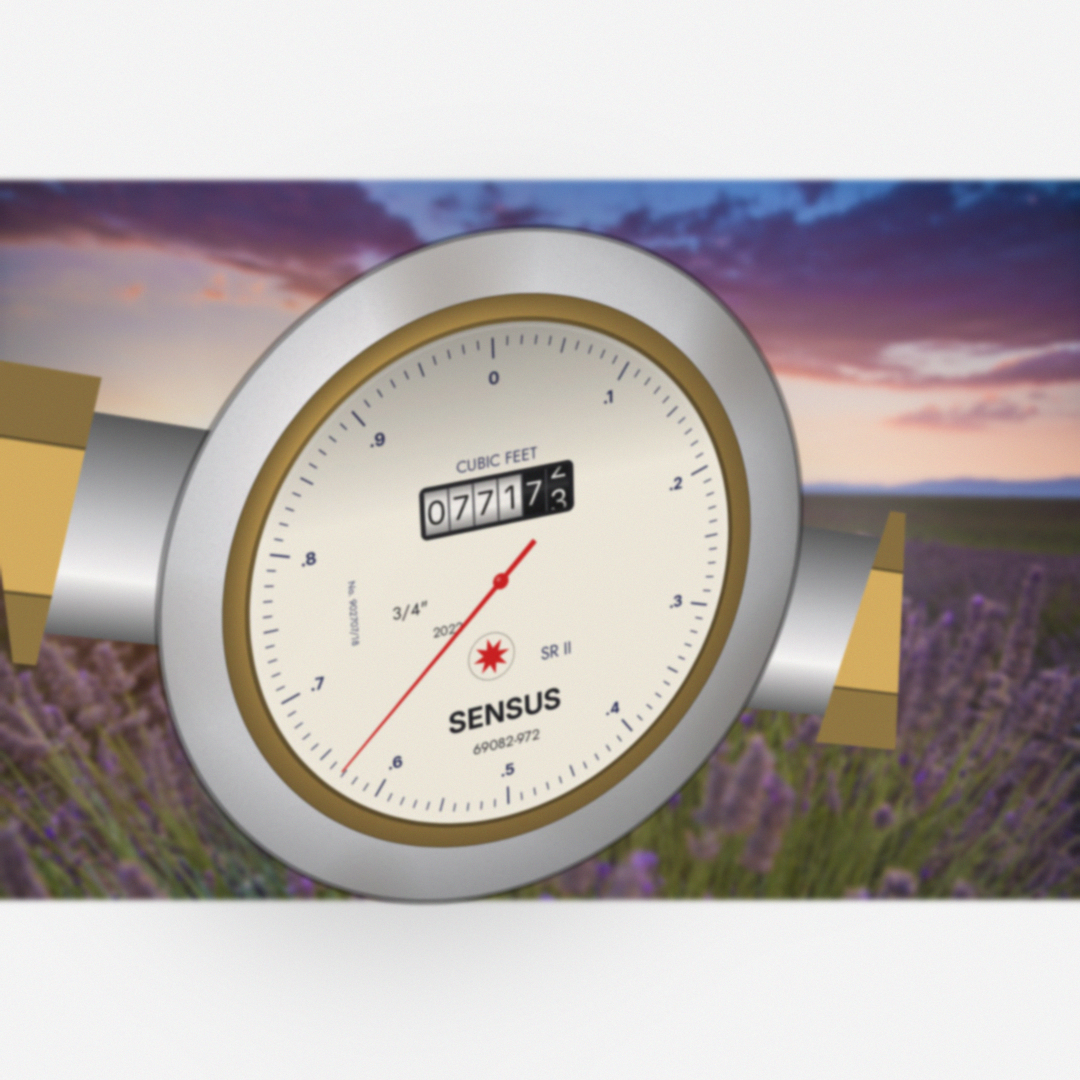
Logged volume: 77172.63 ft³
